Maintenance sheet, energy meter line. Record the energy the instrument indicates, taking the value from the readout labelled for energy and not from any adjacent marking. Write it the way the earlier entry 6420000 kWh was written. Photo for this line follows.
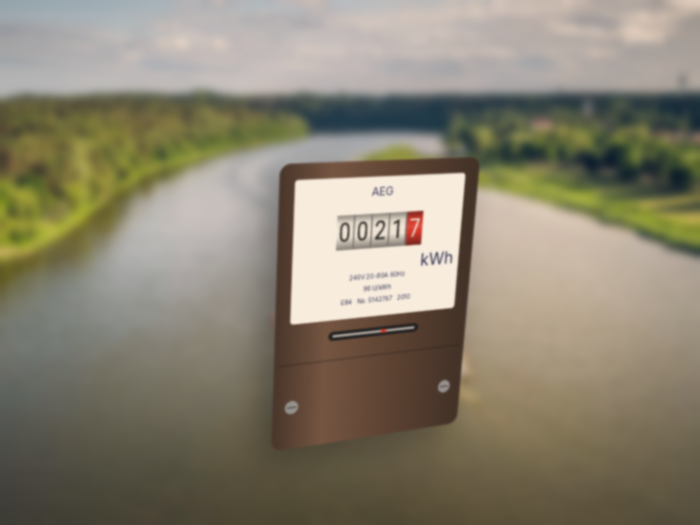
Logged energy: 21.7 kWh
